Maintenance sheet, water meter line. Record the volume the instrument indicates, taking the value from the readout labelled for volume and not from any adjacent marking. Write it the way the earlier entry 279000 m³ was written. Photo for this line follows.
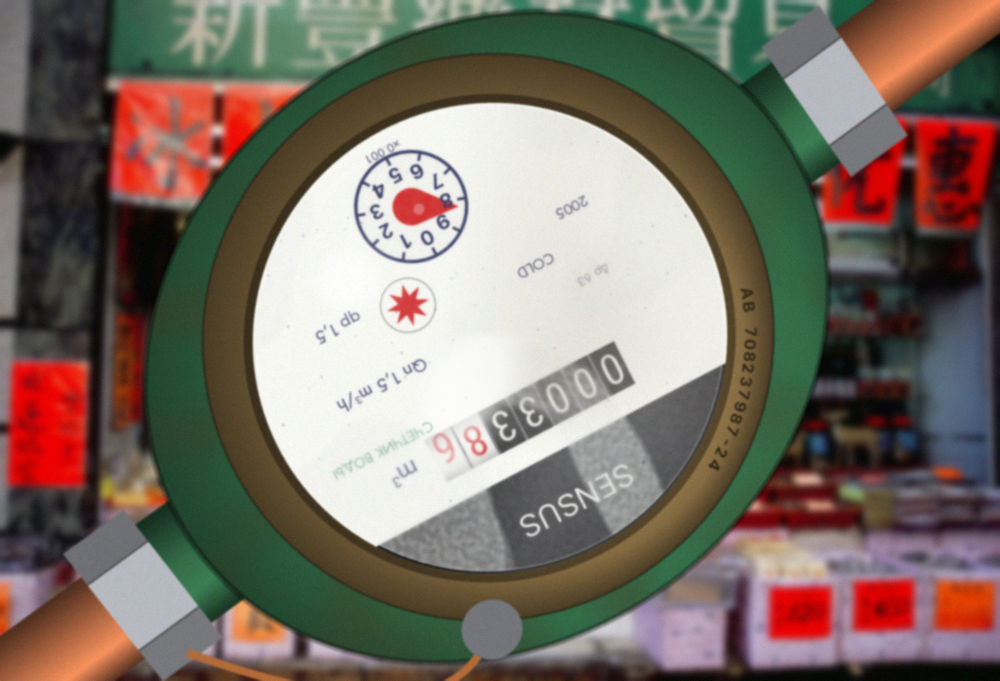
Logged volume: 33.858 m³
